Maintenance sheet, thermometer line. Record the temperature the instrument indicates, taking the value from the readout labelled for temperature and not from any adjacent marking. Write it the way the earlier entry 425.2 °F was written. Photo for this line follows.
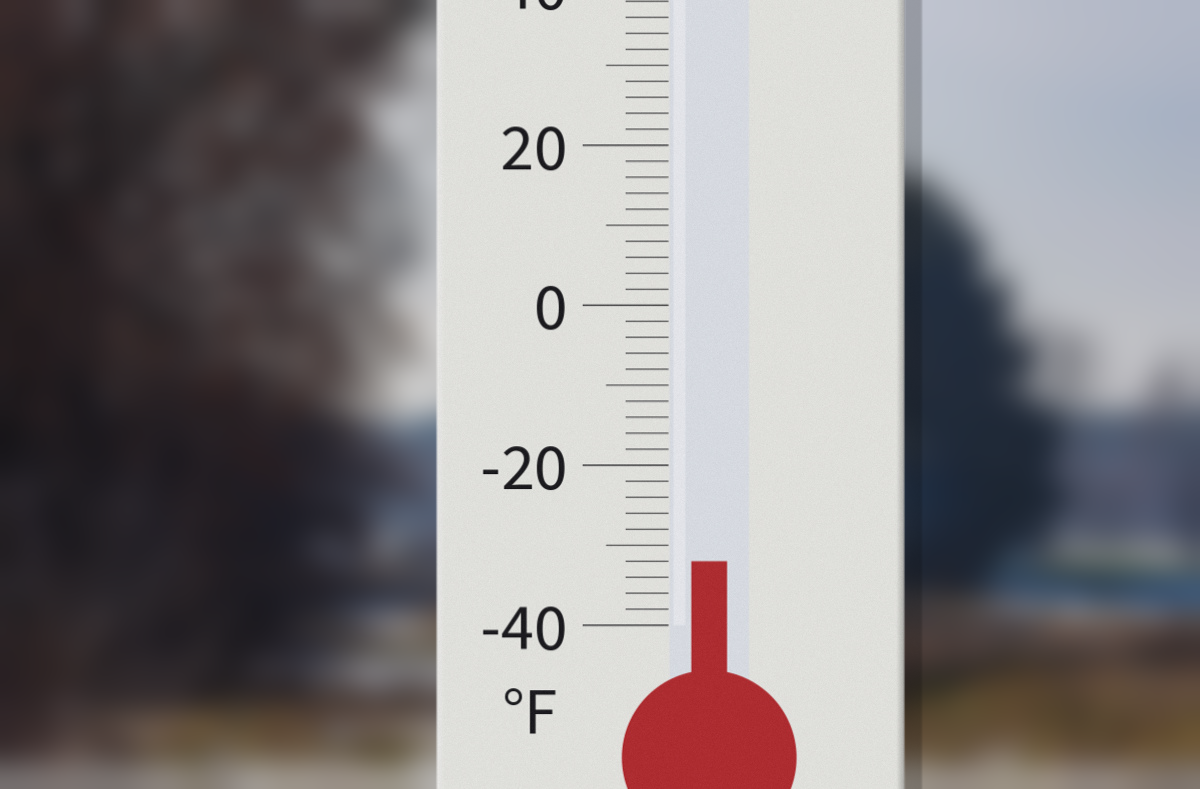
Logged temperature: -32 °F
